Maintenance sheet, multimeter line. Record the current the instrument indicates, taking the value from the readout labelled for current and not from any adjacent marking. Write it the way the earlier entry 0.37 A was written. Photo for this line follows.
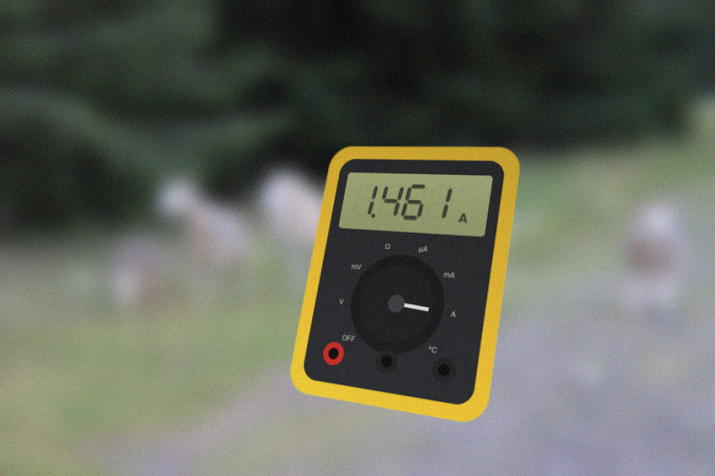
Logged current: 1.461 A
